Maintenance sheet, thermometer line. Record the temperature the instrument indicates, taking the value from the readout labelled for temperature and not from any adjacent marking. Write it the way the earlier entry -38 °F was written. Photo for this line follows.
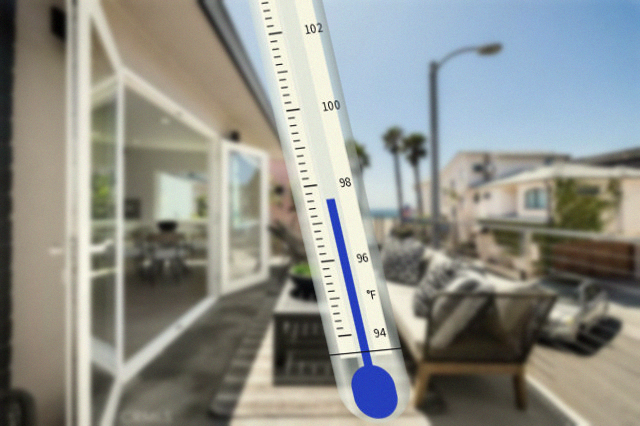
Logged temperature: 97.6 °F
